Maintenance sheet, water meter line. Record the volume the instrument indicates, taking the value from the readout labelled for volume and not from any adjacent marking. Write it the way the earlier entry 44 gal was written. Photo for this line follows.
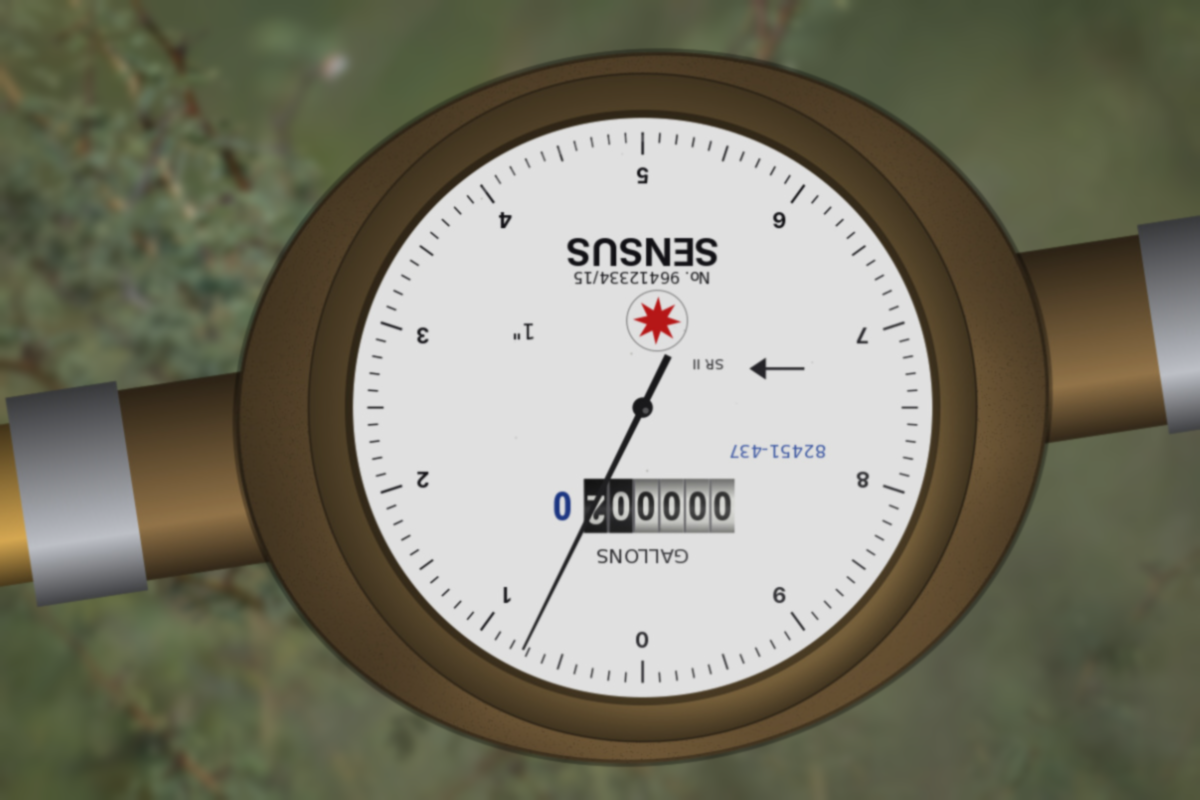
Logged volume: 20.7 gal
